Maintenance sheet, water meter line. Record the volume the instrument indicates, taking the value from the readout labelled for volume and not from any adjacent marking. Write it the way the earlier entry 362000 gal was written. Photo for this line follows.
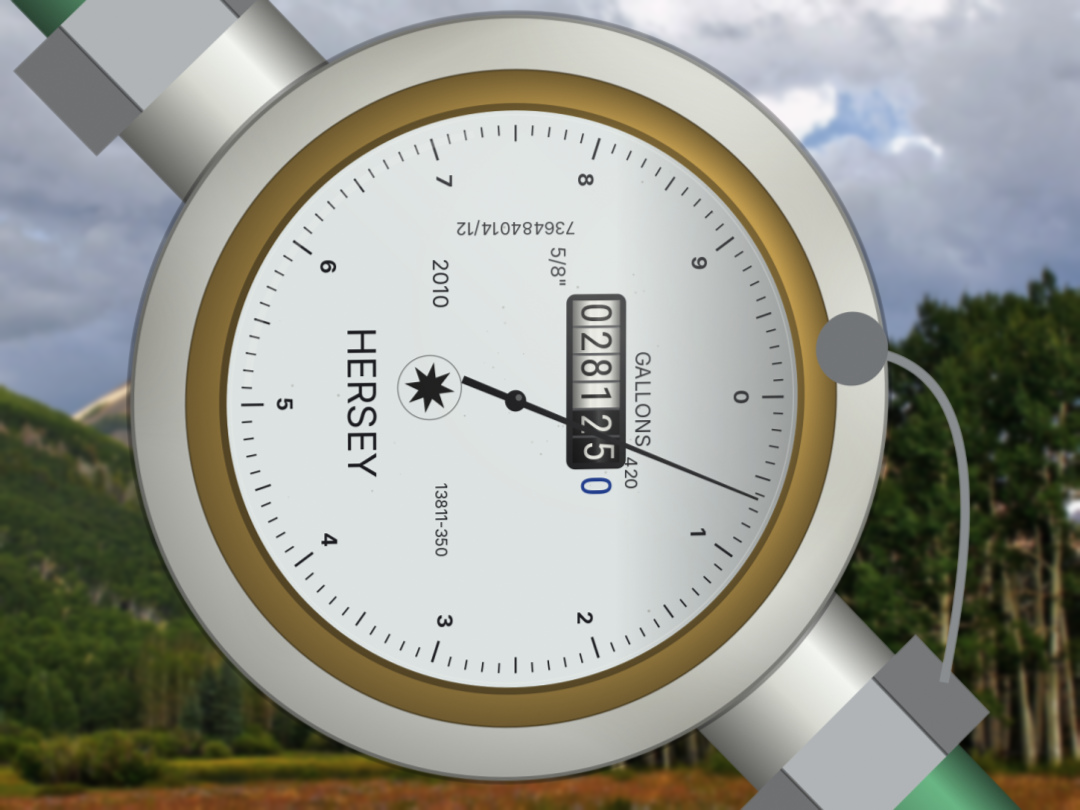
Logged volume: 281250.6 gal
